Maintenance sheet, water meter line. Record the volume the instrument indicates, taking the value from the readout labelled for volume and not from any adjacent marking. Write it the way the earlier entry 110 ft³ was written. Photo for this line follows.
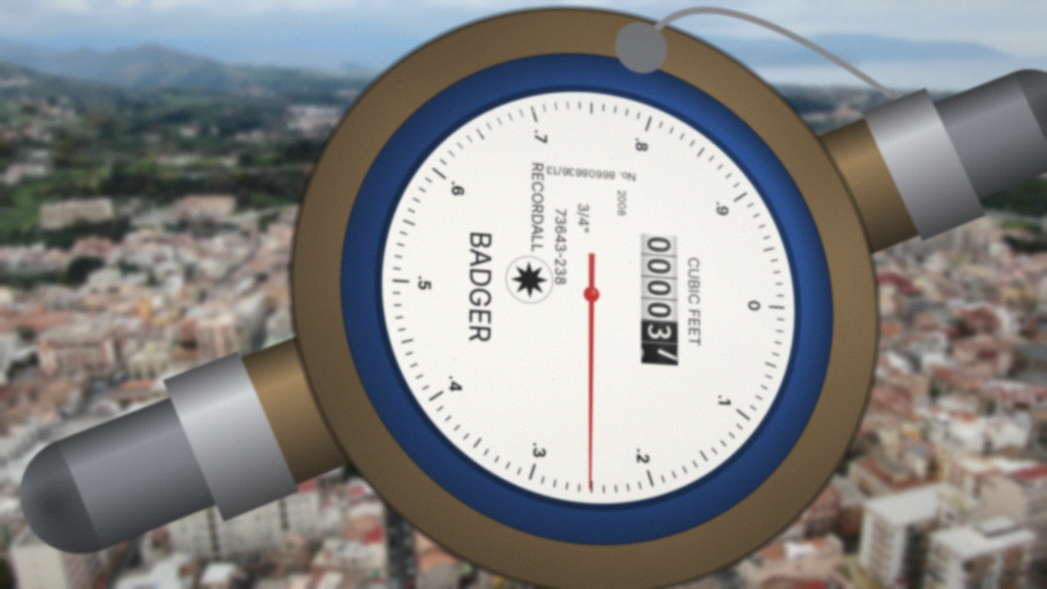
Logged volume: 37.25 ft³
